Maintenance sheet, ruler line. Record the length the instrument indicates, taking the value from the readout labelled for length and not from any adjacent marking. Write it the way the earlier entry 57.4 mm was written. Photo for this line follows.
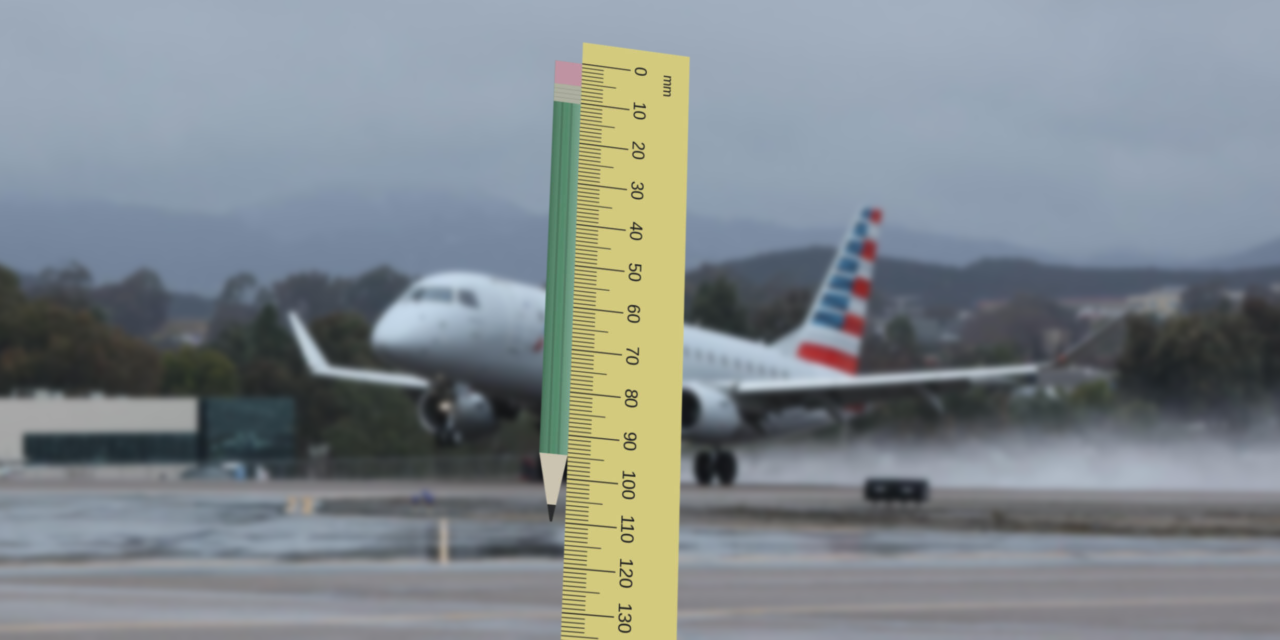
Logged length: 110 mm
